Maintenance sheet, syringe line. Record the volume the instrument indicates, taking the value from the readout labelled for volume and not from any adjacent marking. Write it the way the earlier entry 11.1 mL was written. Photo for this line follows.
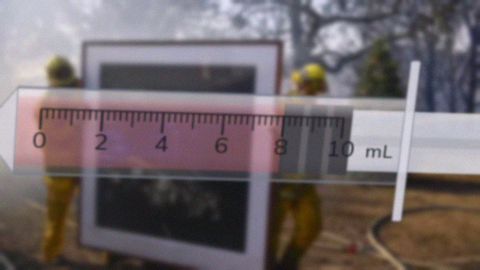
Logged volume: 8 mL
